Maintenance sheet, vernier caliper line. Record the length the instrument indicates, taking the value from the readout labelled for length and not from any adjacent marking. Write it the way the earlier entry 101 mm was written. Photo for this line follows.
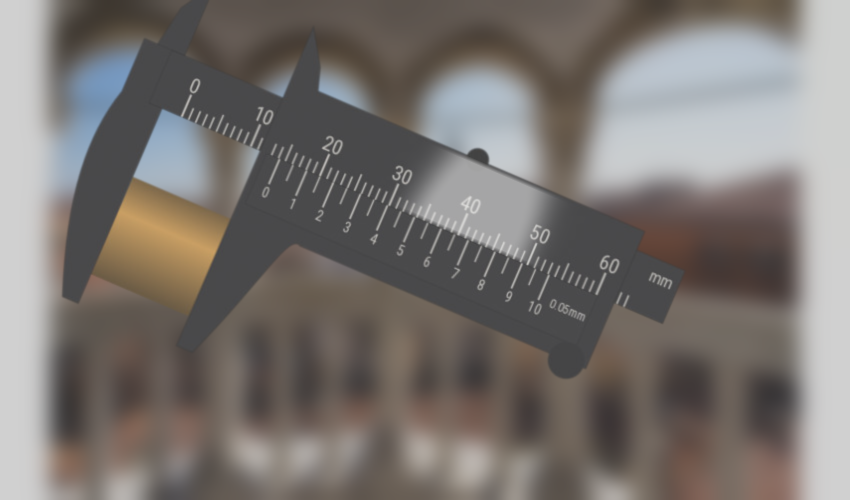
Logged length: 14.2 mm
